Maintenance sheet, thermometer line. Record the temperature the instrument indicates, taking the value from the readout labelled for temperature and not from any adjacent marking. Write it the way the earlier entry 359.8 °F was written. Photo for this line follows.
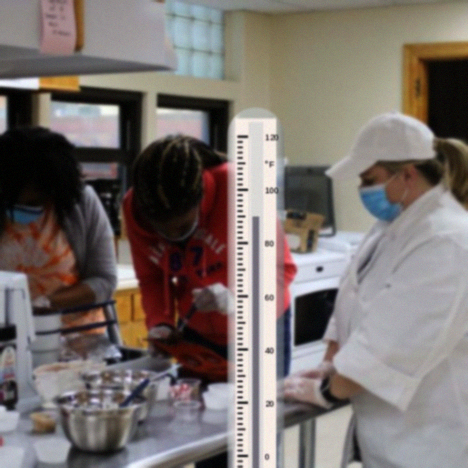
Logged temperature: 90 °F
